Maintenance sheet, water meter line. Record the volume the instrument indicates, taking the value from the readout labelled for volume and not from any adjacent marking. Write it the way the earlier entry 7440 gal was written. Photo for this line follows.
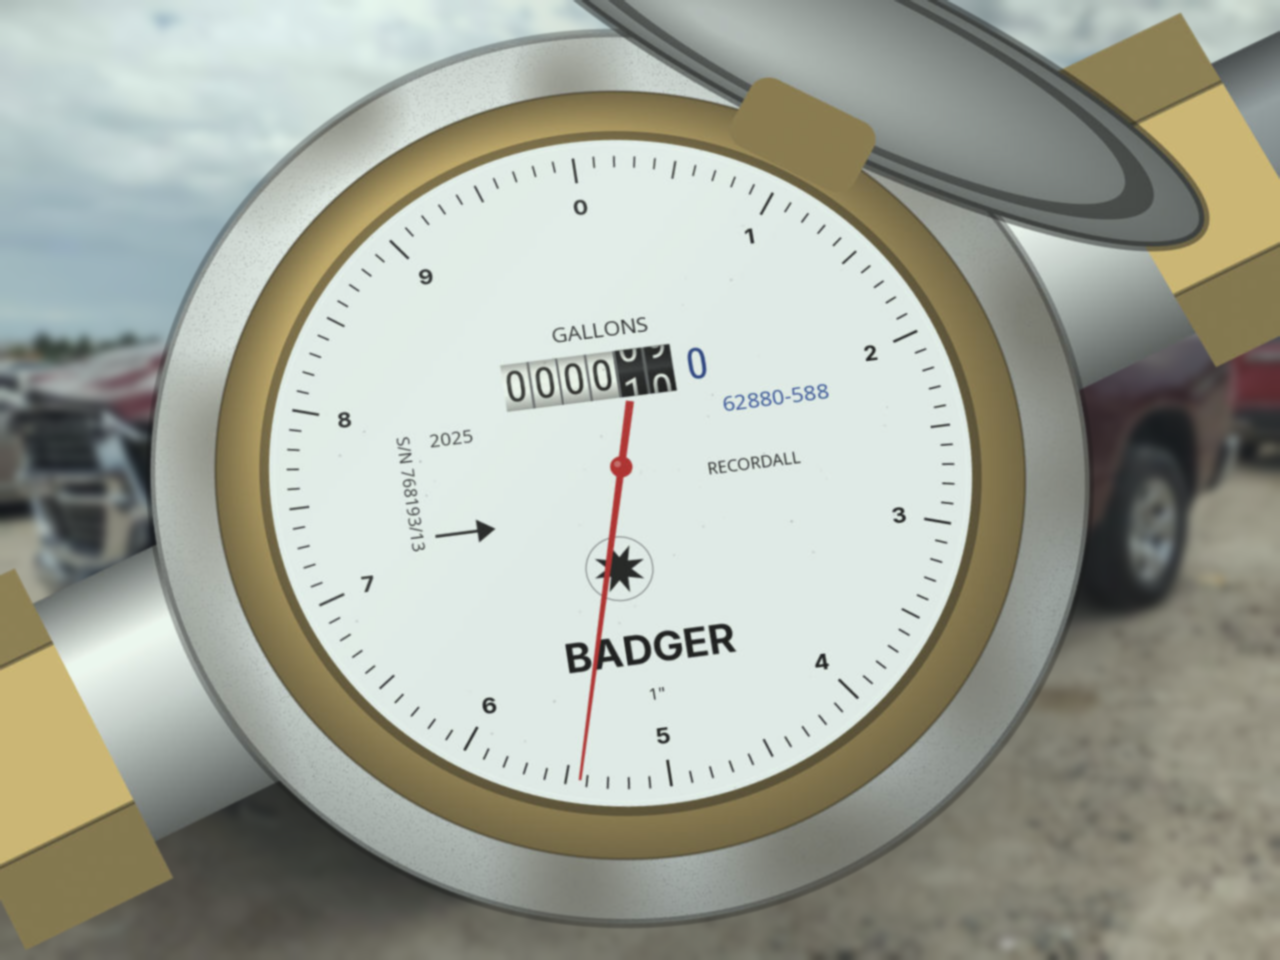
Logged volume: 95.4 gal
